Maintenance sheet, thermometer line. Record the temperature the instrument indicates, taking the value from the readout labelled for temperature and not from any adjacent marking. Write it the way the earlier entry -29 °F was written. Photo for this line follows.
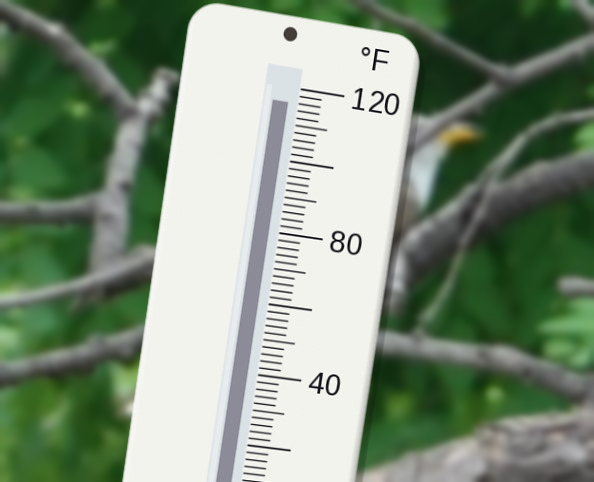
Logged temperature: 116 °F
